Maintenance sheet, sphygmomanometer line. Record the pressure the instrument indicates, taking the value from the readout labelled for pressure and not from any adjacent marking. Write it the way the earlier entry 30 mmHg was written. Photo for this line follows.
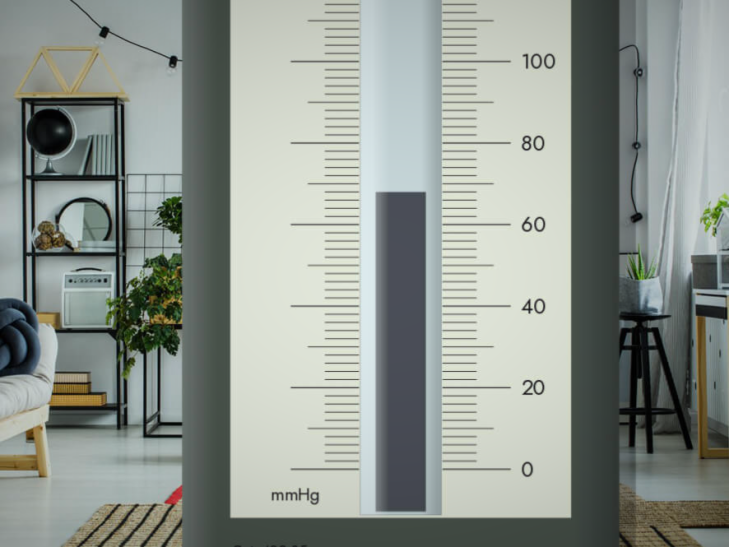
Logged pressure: 68 mmHg
